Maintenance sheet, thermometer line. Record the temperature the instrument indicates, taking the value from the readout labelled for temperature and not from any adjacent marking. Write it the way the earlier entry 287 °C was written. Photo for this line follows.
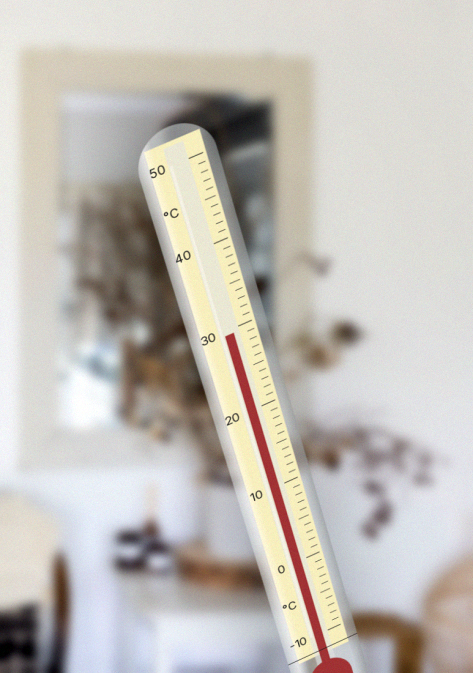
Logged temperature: 29.5 °C
